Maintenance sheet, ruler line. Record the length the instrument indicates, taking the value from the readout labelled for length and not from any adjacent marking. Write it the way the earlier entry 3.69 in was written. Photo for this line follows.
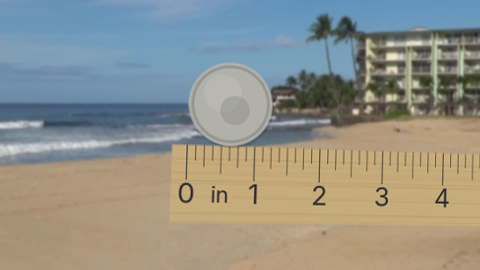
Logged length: 1.25 in
